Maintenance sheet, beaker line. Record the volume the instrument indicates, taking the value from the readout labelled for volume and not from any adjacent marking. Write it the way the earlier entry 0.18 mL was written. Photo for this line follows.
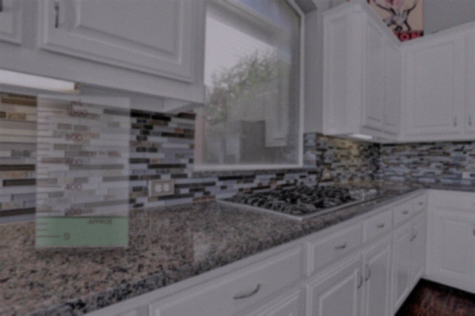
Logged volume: 150 mL
